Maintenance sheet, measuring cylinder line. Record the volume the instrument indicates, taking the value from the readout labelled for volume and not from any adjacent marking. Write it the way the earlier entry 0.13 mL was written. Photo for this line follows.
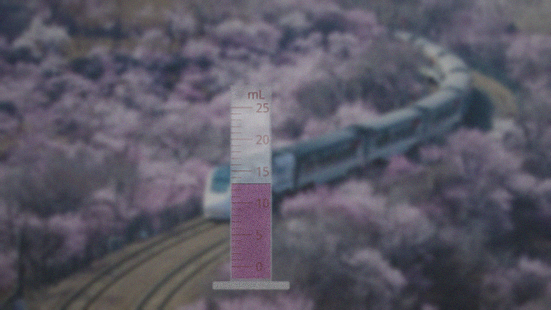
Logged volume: 13 mL
